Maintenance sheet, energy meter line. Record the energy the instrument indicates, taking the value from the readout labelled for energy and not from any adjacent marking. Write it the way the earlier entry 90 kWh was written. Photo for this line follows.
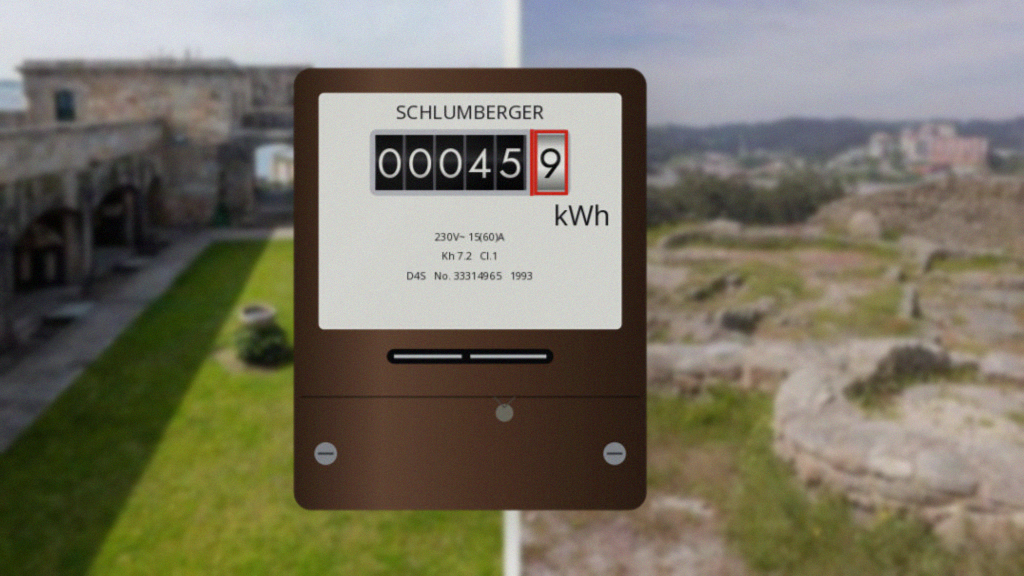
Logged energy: 45.9 kWh
